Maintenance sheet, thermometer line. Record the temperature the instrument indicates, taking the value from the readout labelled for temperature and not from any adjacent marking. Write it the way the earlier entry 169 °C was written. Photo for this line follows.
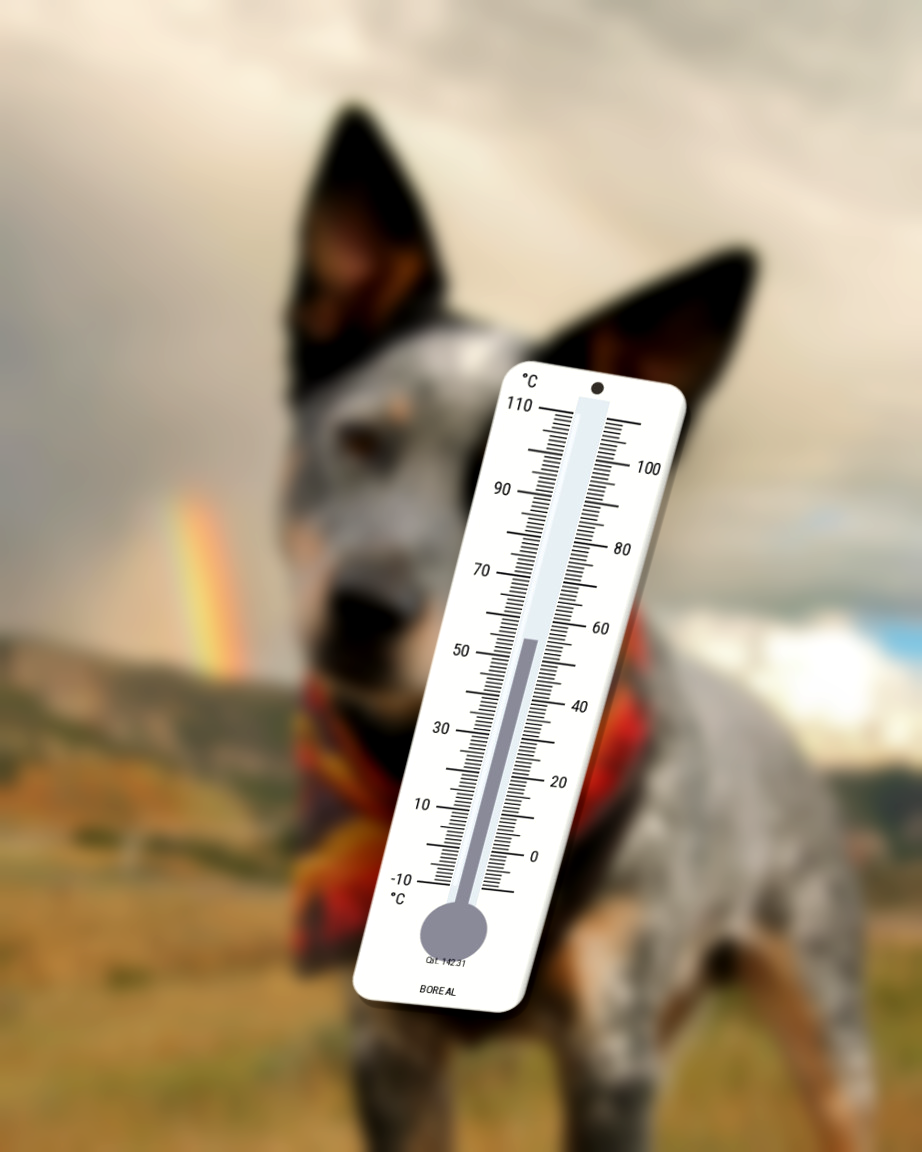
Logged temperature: 55 °C
